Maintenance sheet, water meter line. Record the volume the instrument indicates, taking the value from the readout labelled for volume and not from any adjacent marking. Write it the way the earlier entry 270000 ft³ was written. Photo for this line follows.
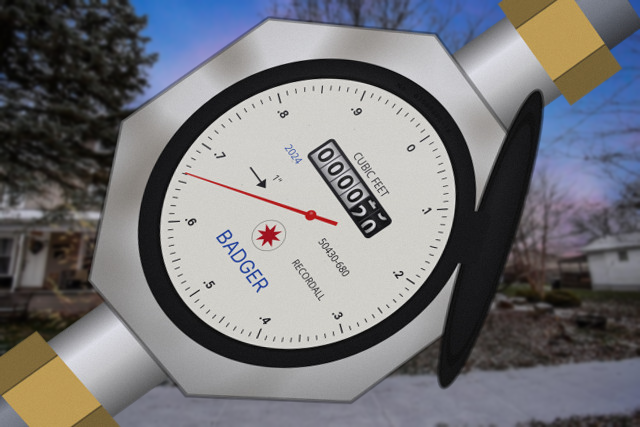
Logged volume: 19.66 ft³
